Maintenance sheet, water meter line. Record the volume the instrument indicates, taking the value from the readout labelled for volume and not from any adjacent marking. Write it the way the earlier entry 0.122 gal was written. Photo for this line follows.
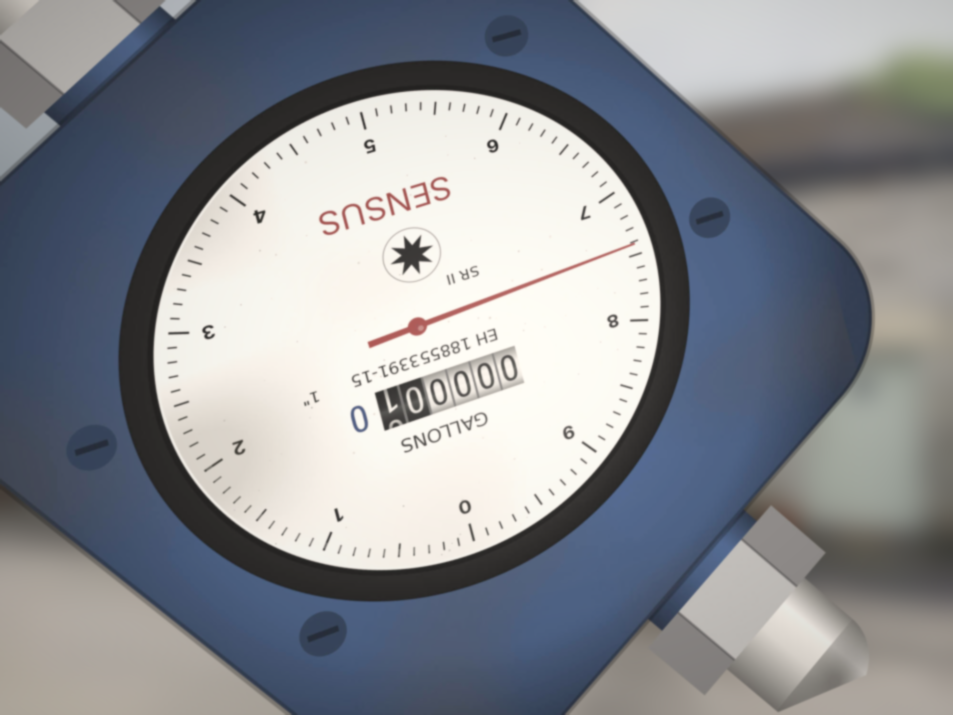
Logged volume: 7.4 gal
